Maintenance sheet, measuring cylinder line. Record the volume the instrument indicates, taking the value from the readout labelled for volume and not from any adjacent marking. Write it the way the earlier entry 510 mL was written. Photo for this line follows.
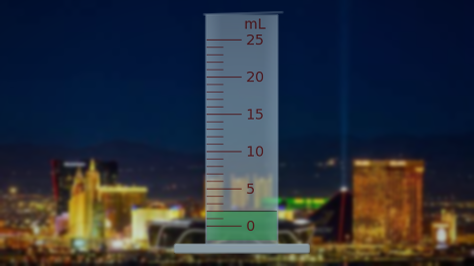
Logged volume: 2 mL
